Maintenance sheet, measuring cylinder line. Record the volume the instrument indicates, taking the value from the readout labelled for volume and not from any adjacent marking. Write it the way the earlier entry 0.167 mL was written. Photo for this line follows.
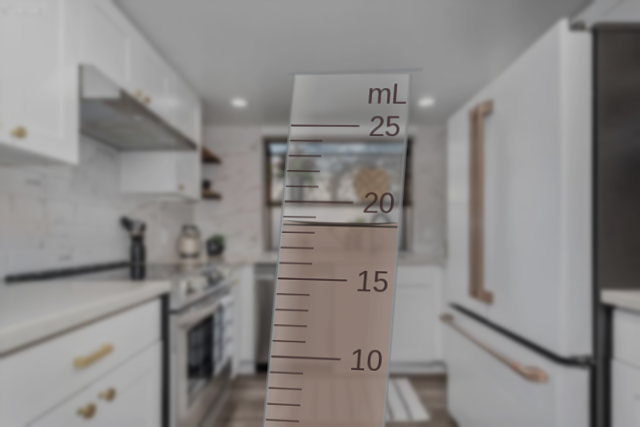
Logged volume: 18.5 mL
